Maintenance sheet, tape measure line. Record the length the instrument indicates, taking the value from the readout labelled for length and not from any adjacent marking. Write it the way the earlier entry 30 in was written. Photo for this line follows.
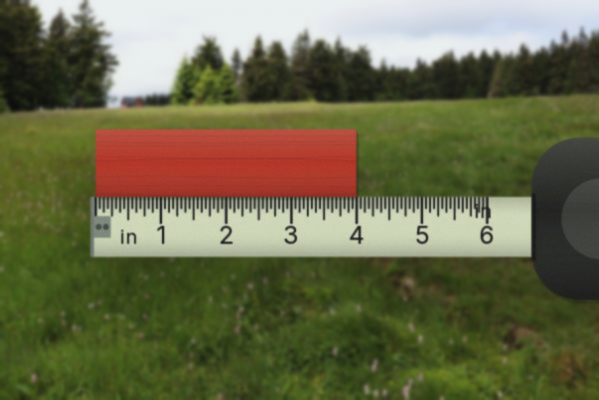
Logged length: 4 in
